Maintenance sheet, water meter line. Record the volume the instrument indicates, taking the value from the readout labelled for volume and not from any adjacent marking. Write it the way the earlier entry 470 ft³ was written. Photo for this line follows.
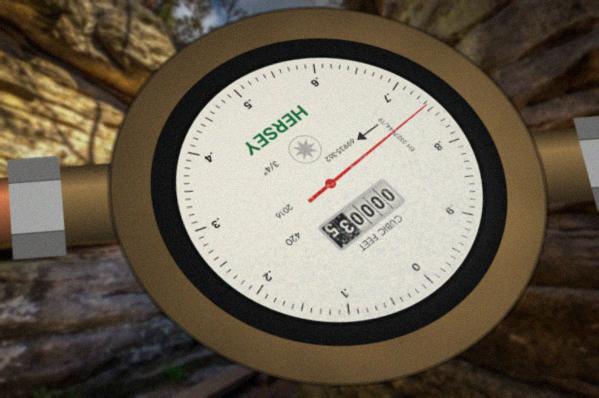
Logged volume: 34.74 ft³
